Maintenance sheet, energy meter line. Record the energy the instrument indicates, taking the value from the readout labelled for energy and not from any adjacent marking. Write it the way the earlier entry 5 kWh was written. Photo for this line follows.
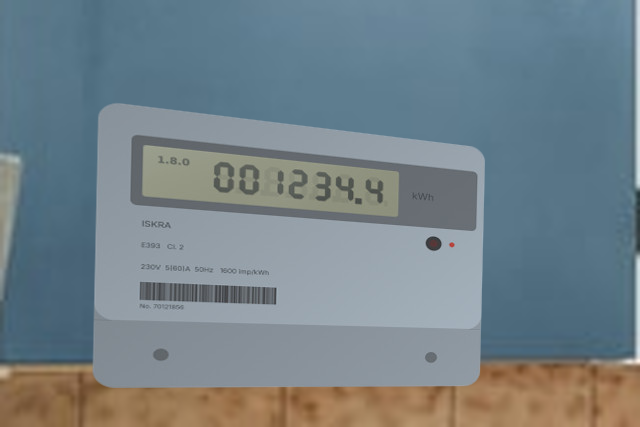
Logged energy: 1234.4 kWh
